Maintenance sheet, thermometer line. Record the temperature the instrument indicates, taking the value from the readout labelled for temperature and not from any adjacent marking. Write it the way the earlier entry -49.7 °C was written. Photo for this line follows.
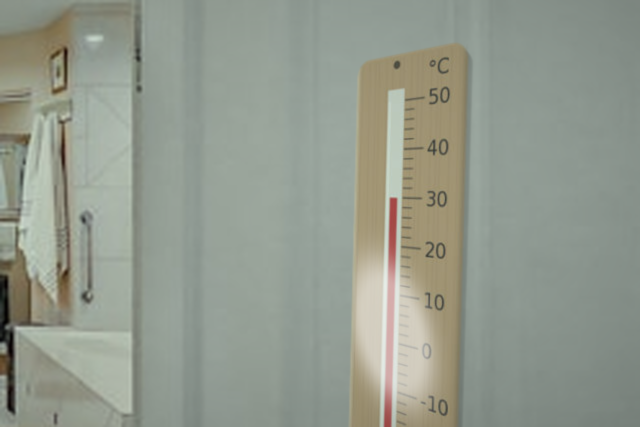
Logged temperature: 30 °C
